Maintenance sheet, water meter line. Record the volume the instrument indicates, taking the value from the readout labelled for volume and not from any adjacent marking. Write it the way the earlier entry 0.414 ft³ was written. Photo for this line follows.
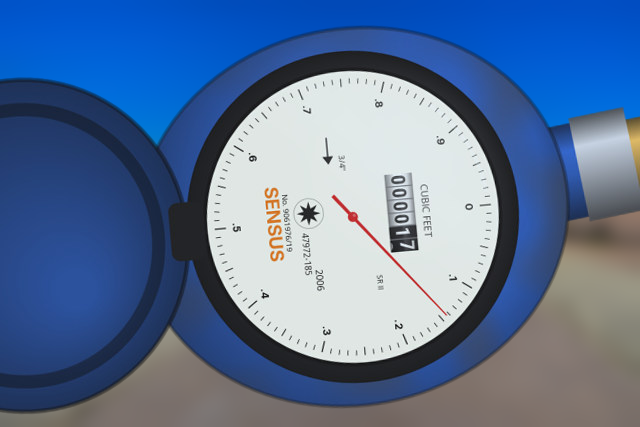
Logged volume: 17.14 ft³
